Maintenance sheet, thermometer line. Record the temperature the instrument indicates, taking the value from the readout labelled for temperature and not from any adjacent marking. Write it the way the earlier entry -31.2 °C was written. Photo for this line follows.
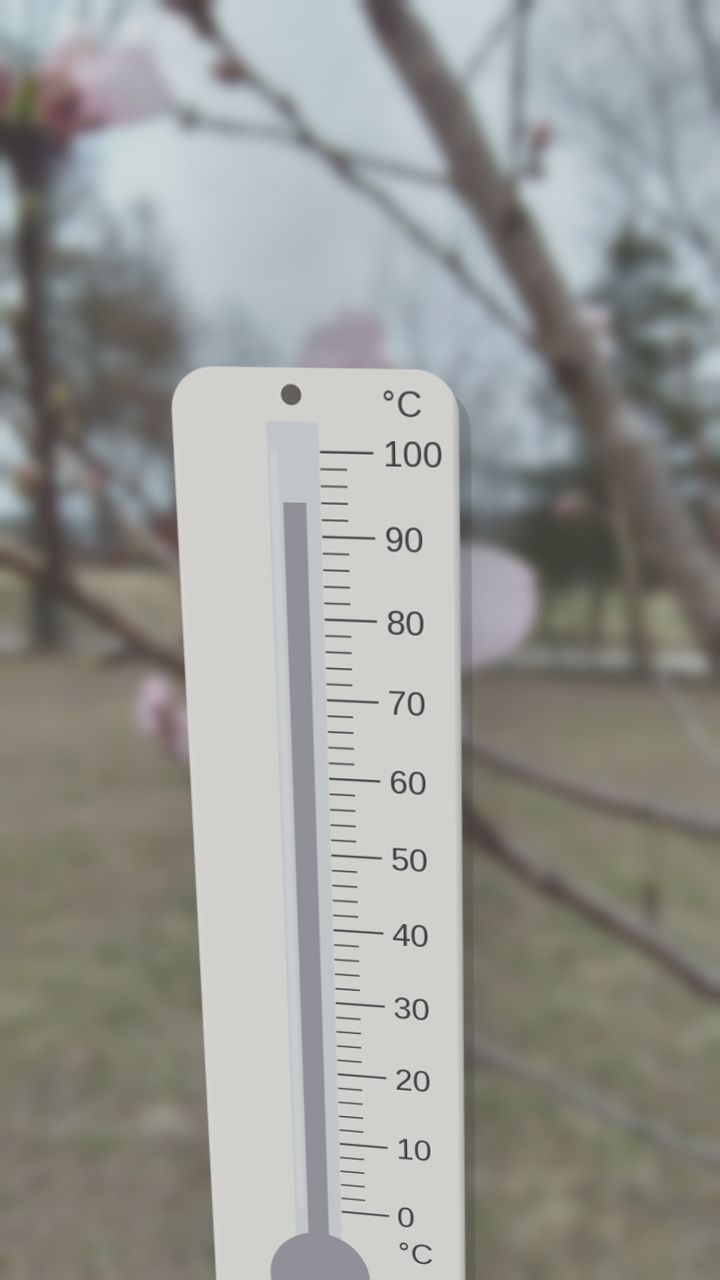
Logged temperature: 94 °C
